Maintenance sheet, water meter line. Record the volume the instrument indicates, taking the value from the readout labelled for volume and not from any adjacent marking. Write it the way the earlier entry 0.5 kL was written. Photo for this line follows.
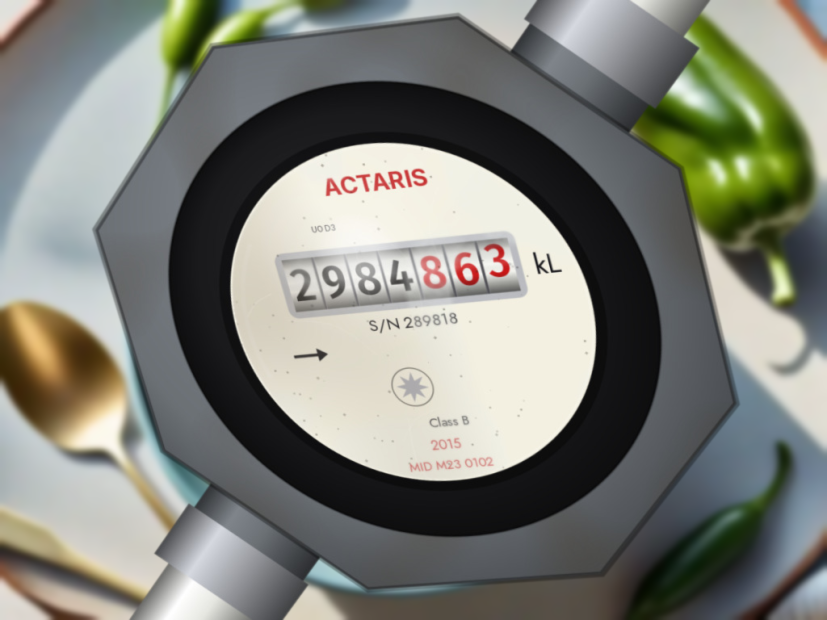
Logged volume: 2984.863 kL
